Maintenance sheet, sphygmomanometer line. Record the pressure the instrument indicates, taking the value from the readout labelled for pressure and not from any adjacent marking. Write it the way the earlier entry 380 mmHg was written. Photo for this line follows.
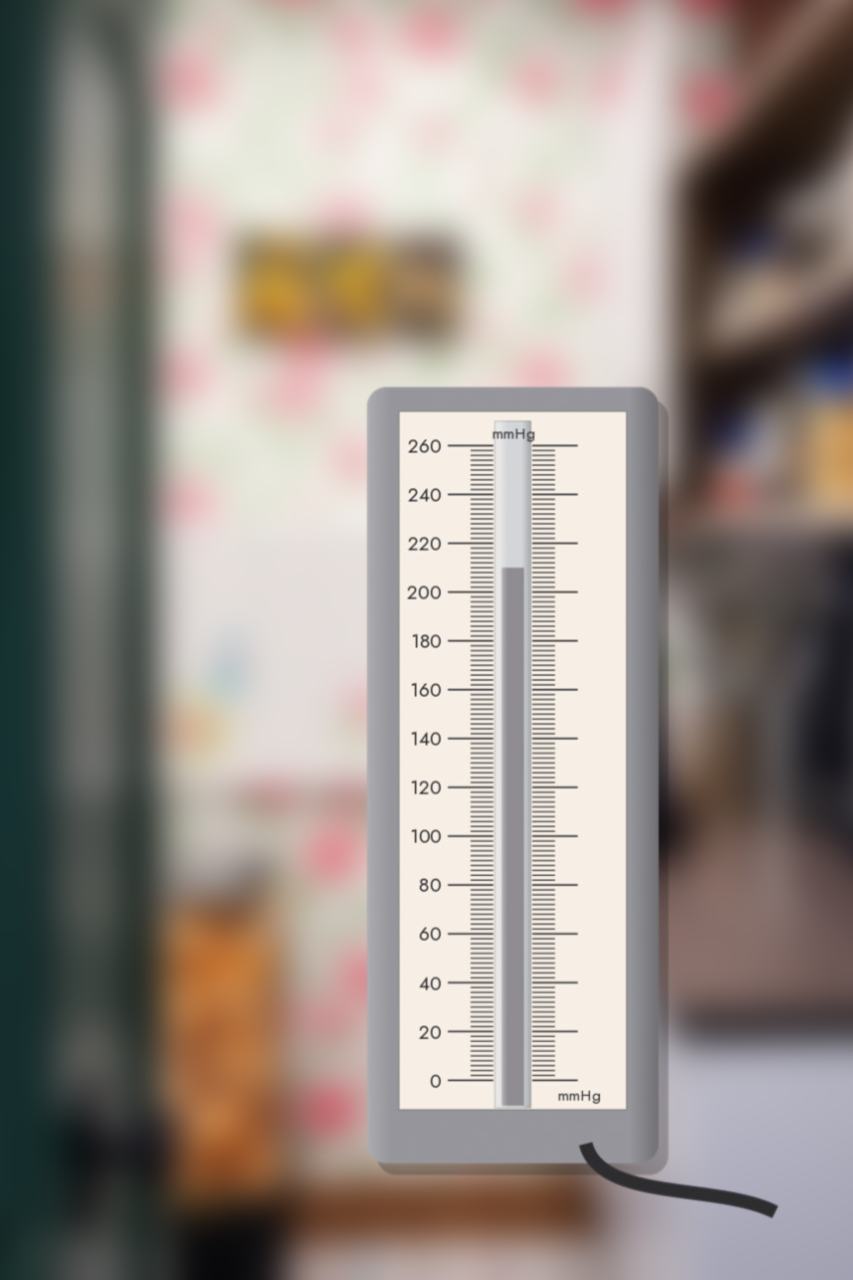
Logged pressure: 210 mmHg
